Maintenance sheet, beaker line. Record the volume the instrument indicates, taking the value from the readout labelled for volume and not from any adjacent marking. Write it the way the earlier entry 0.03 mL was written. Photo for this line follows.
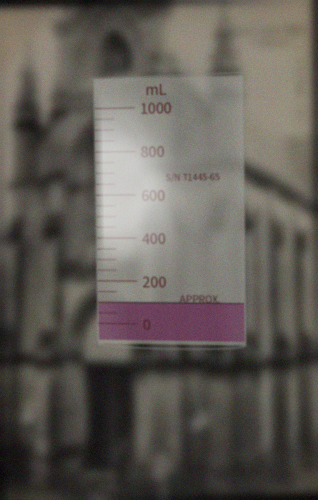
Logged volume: 100 mL
